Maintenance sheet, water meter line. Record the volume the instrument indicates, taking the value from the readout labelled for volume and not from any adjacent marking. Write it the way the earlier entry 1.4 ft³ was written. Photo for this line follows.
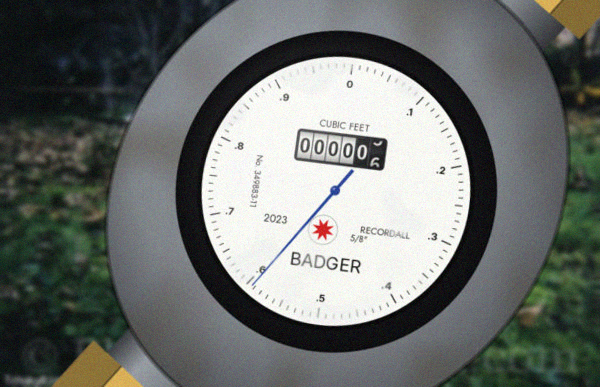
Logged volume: 5.59 ft³
